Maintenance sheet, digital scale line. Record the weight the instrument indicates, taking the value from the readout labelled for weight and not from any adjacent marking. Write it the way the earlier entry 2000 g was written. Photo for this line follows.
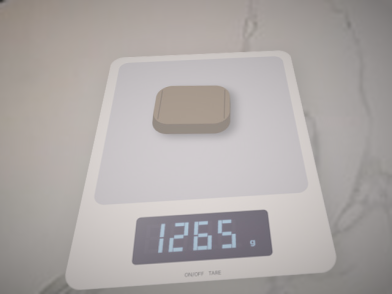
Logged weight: 1265 g
